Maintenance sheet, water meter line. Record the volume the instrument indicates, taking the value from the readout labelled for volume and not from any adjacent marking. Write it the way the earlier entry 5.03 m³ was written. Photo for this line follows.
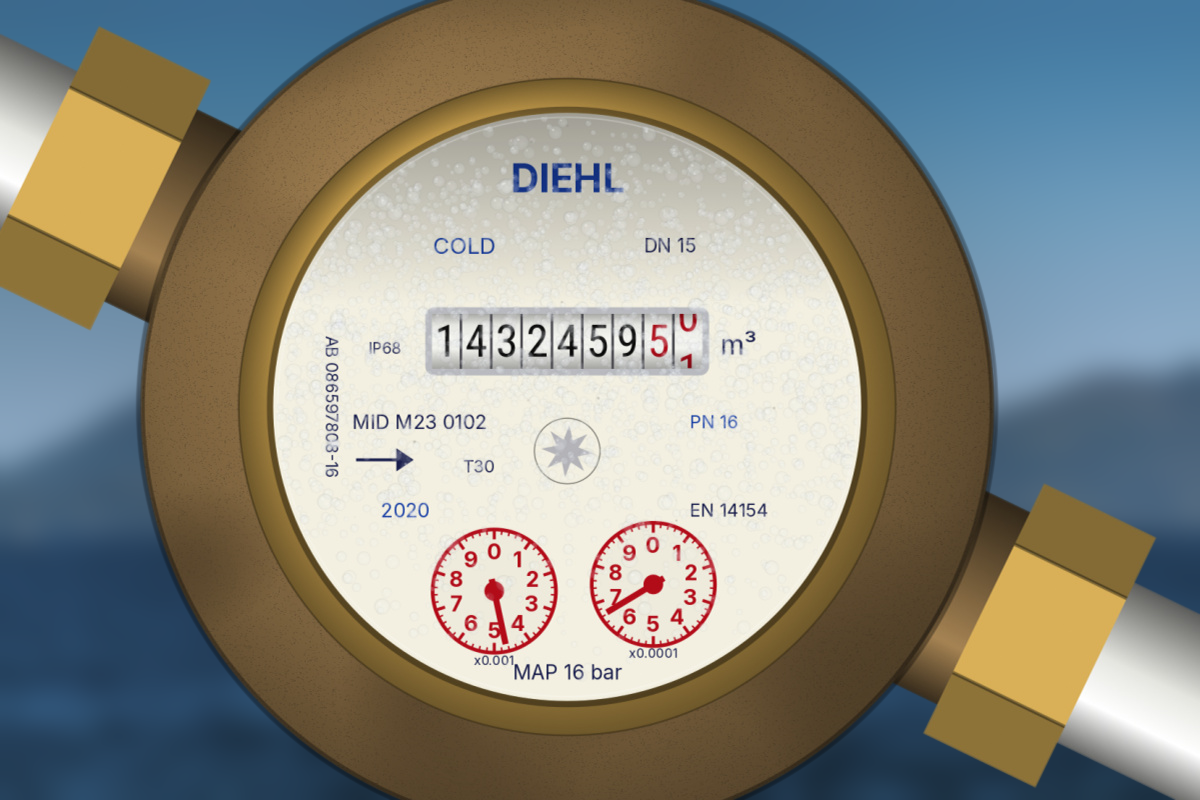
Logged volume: 1432459.5046 m³
